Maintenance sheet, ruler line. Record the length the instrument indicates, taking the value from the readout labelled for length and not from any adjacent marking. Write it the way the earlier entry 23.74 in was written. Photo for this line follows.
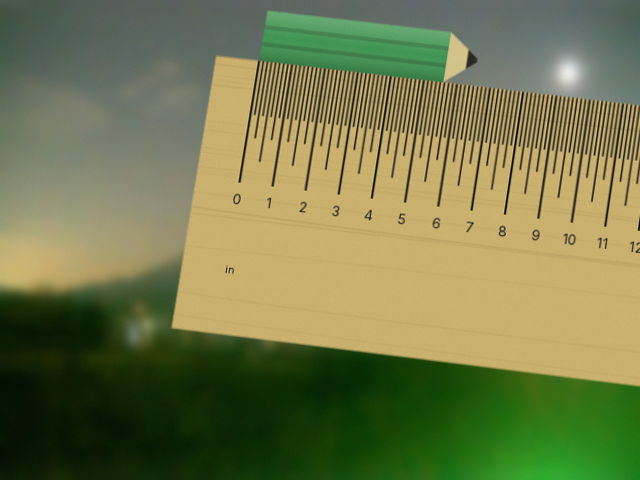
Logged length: 6.5 in
